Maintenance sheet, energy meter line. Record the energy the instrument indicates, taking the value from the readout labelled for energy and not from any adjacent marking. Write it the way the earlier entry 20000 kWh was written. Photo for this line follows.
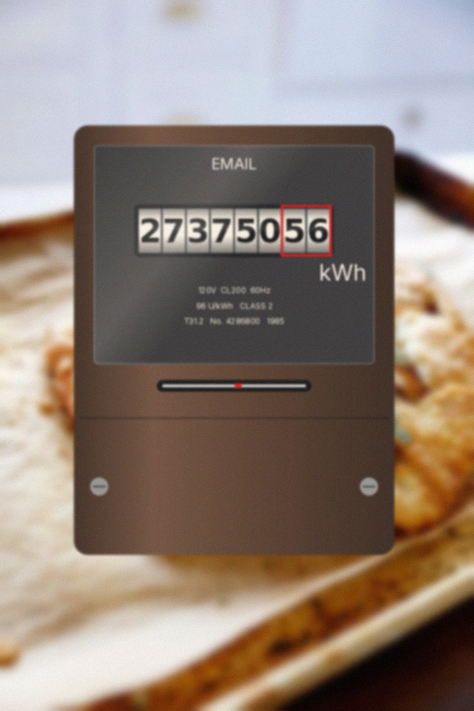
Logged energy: 273750.56 kWh
